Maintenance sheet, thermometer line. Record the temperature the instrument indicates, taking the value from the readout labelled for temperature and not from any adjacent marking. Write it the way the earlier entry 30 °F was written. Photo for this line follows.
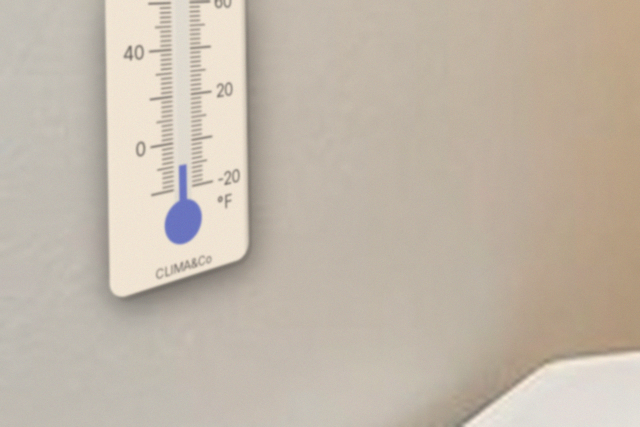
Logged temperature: -10 °F
